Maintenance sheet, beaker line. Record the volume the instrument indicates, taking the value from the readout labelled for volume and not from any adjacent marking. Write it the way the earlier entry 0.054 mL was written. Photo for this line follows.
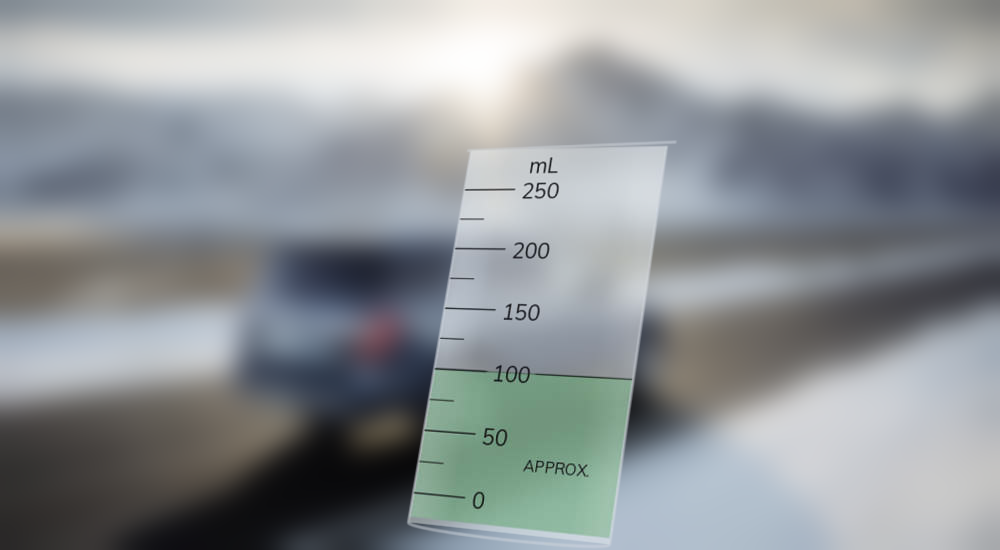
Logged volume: 100 mL
